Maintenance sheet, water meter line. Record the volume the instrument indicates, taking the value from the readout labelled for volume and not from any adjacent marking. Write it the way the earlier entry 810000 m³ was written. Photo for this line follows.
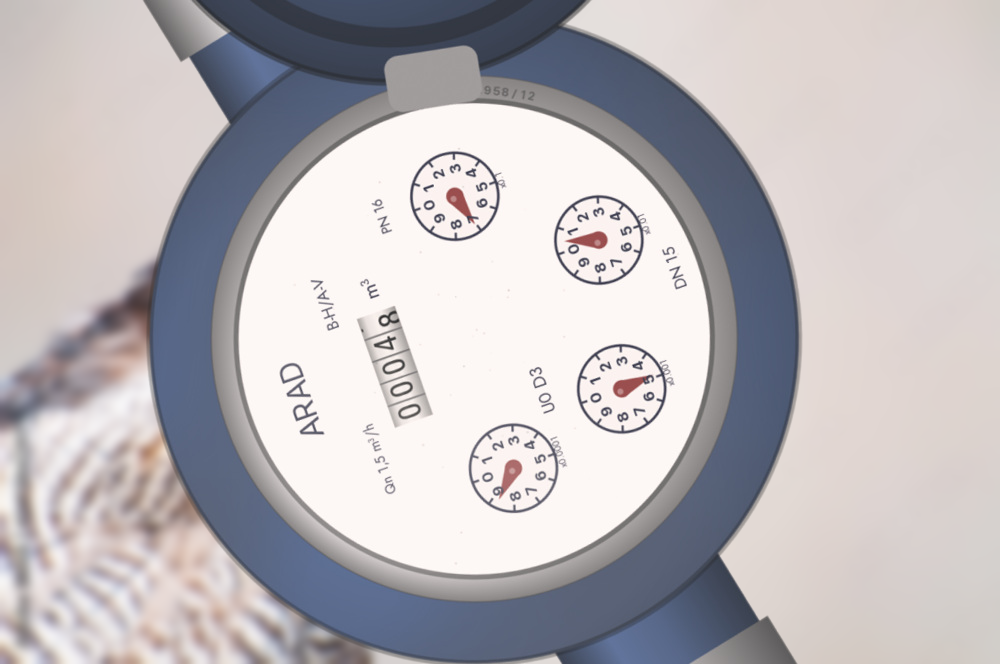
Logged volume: 47.7048 m³
